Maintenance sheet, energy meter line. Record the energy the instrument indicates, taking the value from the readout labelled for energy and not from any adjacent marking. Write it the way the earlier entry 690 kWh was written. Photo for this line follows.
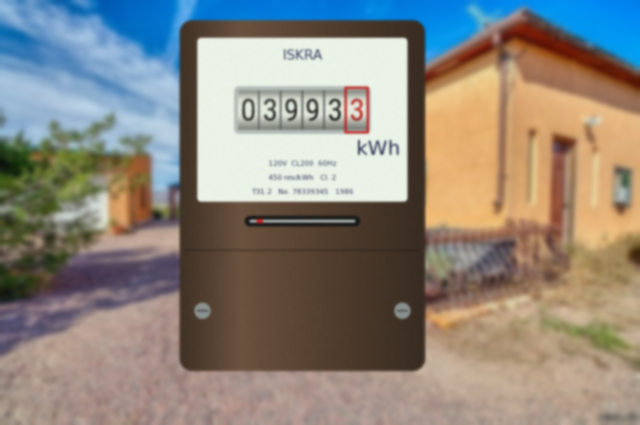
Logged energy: 3993.3 kWh
